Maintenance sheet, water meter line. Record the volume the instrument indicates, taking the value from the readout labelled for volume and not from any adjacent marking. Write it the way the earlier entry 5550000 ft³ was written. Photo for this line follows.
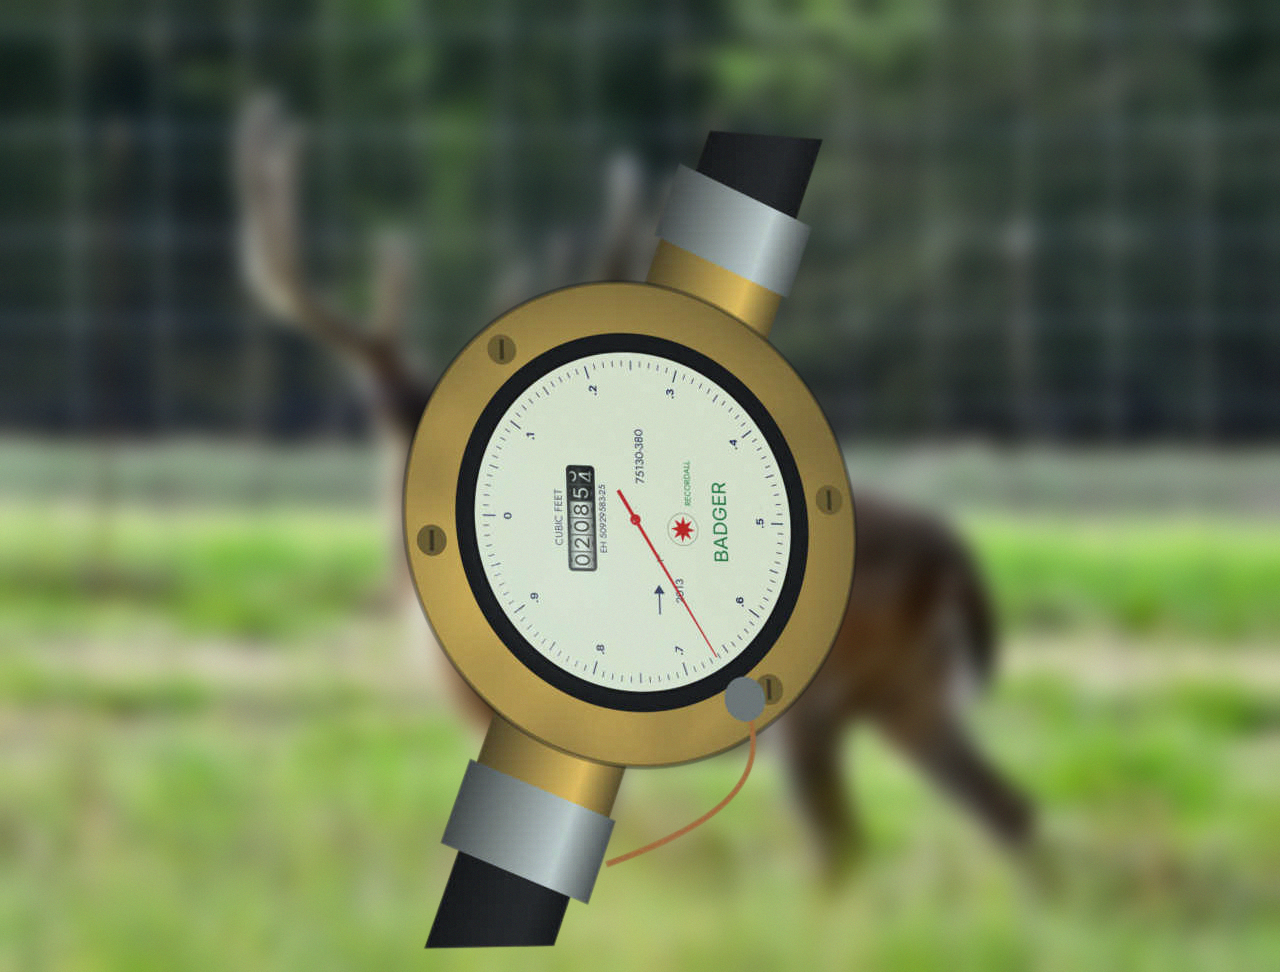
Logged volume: 20853.66 ft³
